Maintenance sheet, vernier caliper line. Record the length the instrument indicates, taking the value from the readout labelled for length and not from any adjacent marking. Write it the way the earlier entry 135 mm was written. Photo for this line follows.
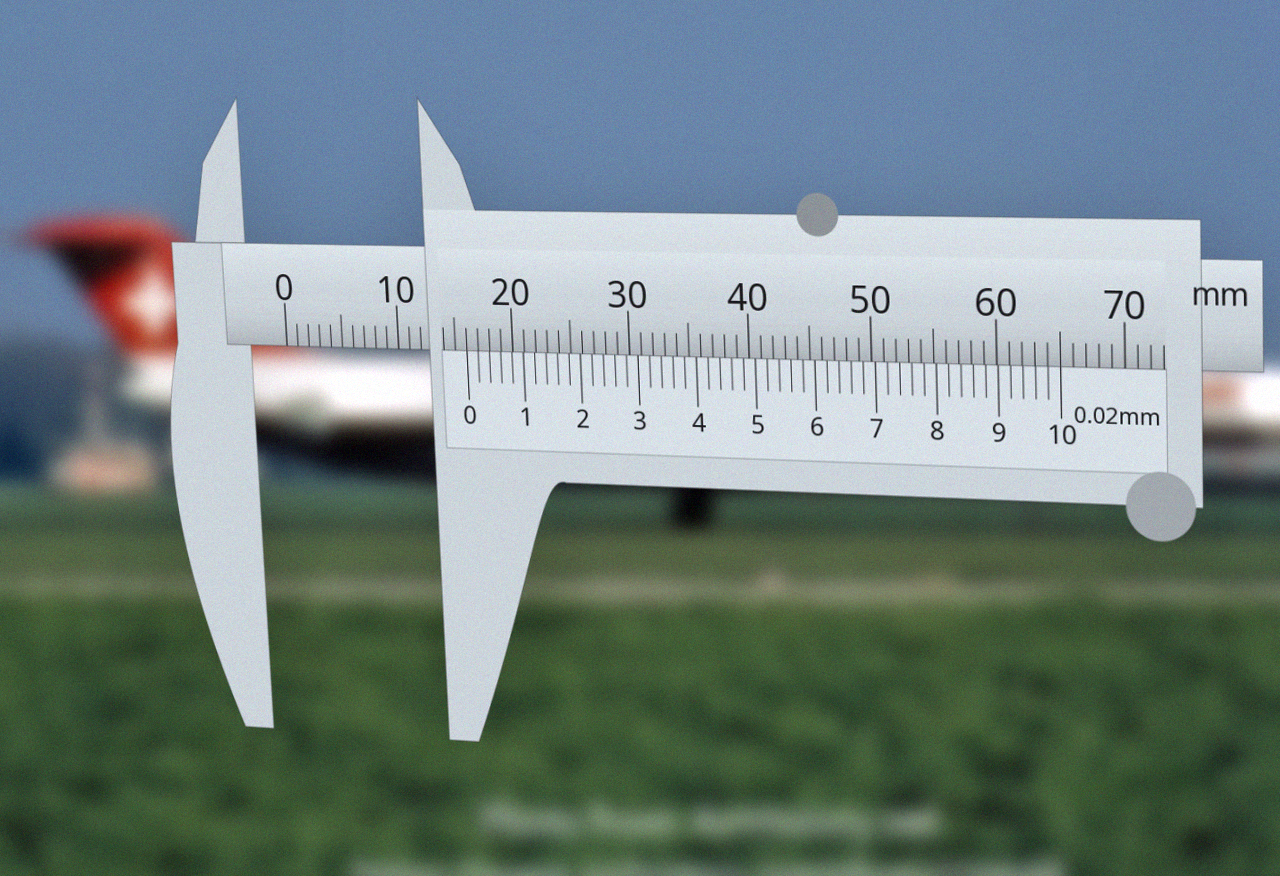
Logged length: 16.0 mm
